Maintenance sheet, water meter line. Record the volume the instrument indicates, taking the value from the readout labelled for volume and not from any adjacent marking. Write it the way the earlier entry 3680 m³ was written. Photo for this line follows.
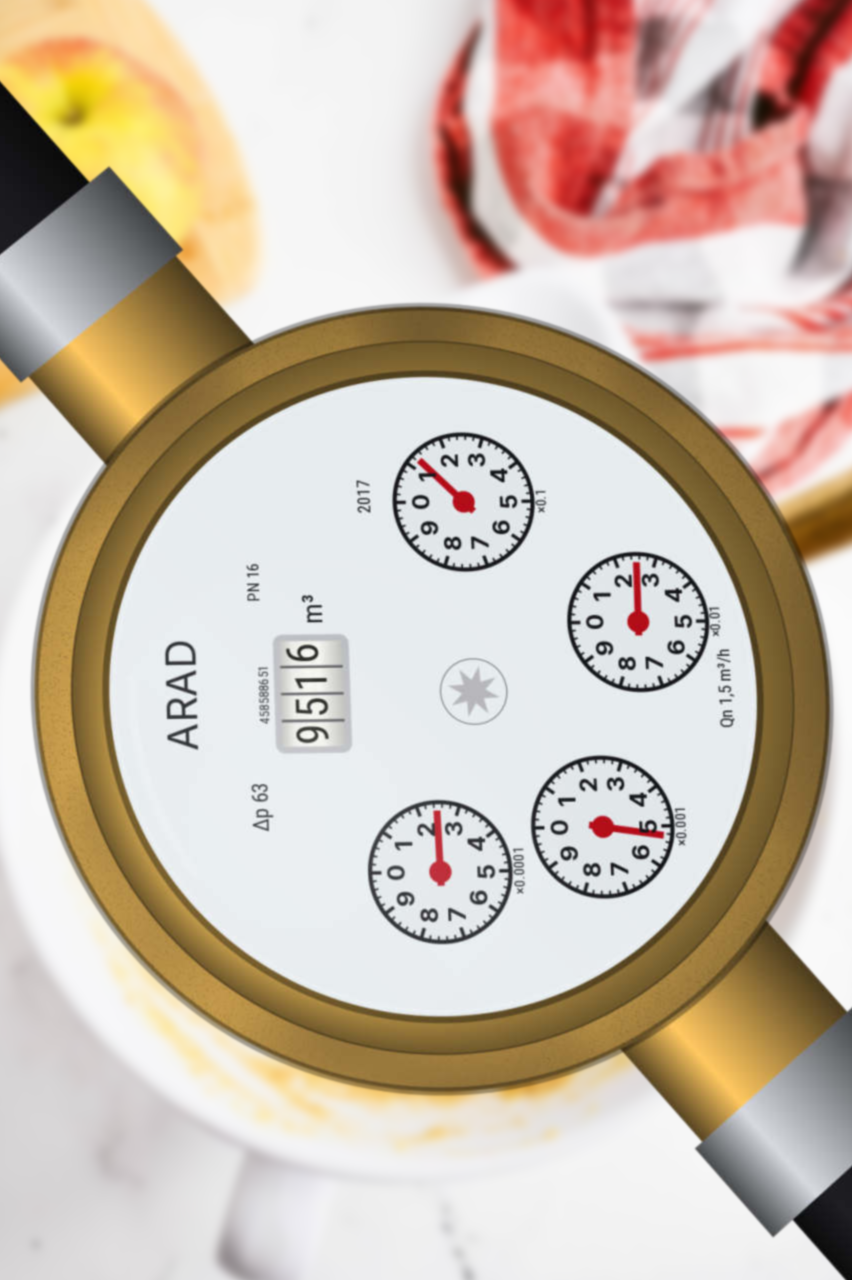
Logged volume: 9516.1252 m³
